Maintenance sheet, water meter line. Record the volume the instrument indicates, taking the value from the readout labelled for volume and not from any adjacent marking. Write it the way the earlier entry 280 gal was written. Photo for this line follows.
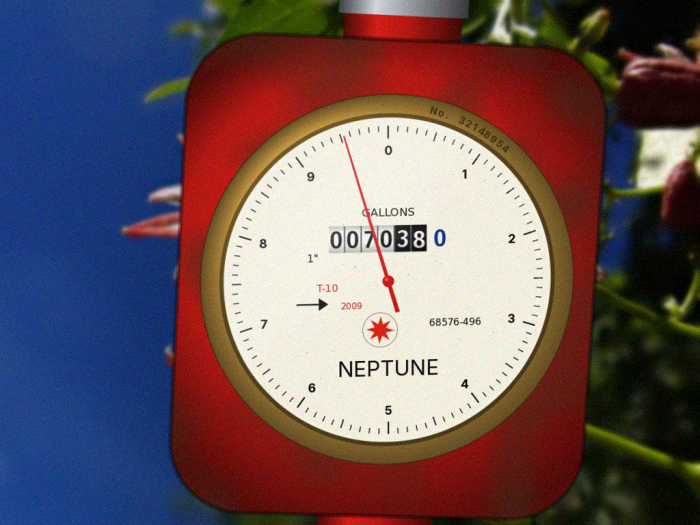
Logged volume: 70379.5 gal
